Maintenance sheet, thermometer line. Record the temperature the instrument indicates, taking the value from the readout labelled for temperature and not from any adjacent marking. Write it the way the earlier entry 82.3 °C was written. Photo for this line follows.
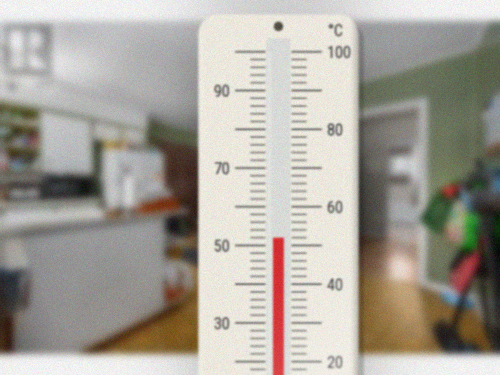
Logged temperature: 52 °C
